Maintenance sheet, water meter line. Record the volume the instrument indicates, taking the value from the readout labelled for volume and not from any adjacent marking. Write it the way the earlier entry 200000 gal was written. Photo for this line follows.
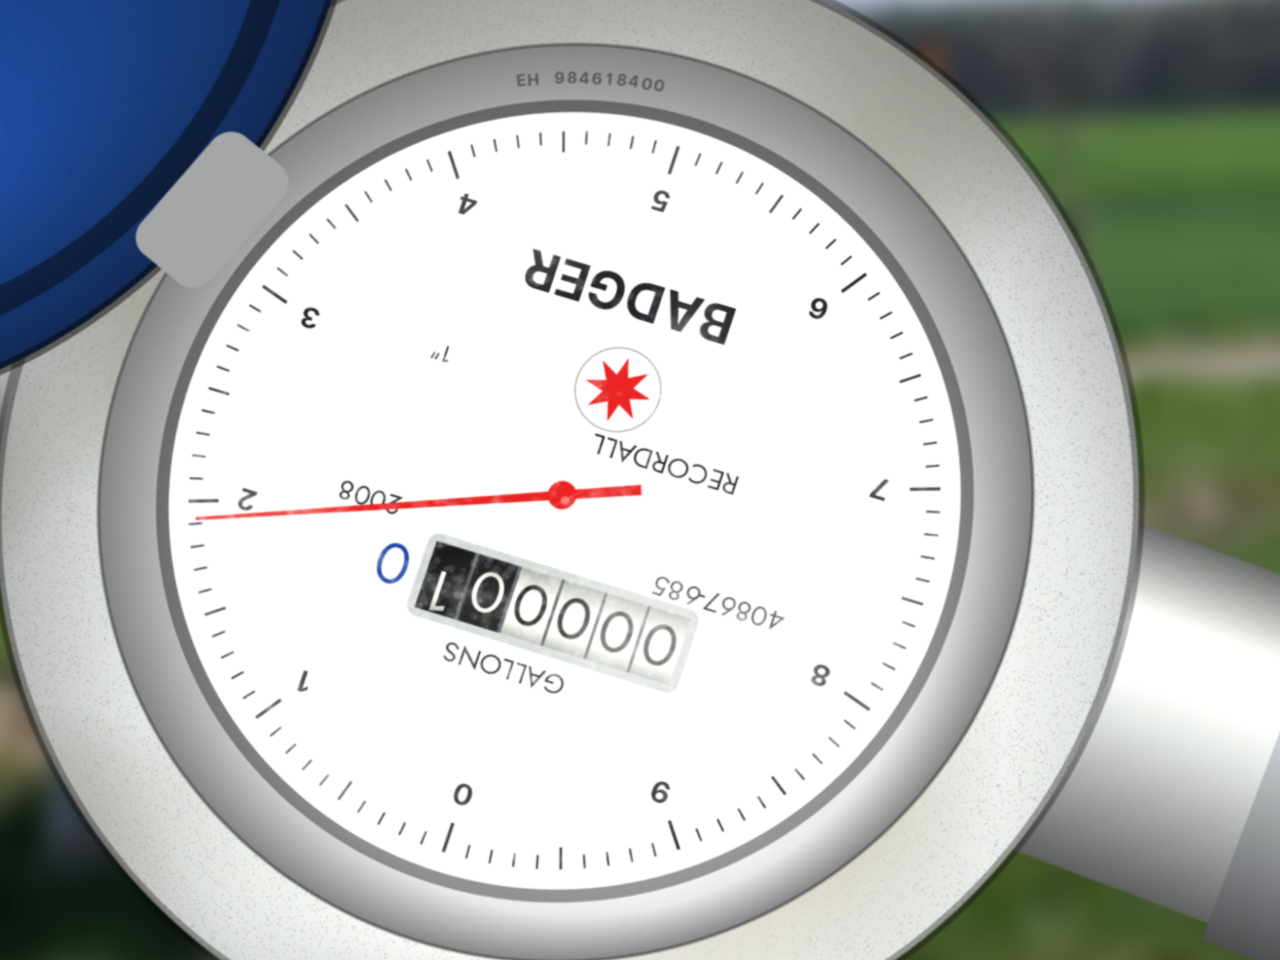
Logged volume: 11.9 gal
